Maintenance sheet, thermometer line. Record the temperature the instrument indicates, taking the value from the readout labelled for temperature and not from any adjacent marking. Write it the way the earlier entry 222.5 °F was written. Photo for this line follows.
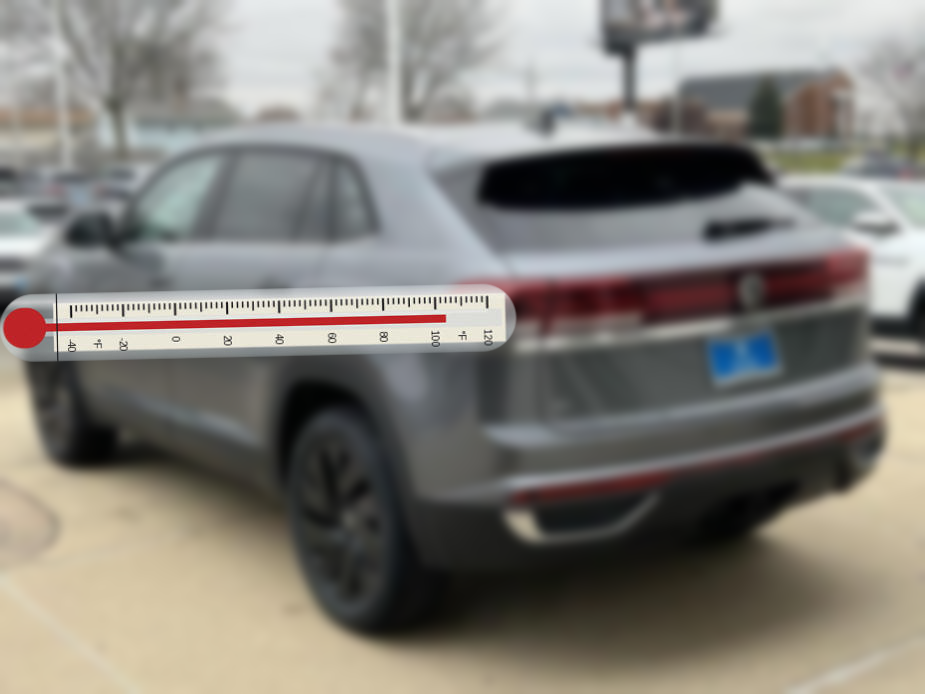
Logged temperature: 104 °F
